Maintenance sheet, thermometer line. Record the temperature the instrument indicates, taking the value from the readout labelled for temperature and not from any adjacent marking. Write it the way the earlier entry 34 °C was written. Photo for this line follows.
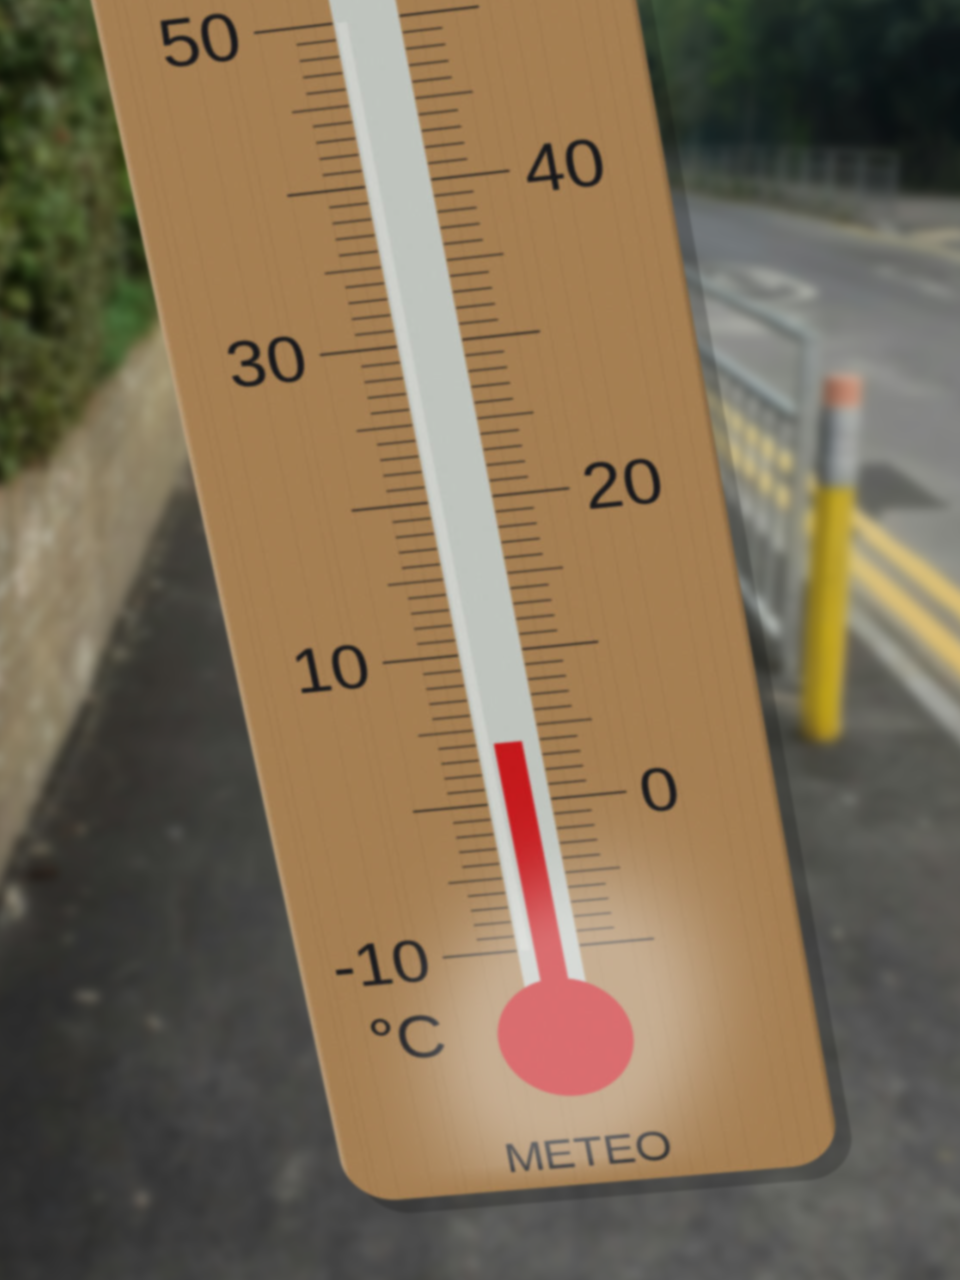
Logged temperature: 4 °C
